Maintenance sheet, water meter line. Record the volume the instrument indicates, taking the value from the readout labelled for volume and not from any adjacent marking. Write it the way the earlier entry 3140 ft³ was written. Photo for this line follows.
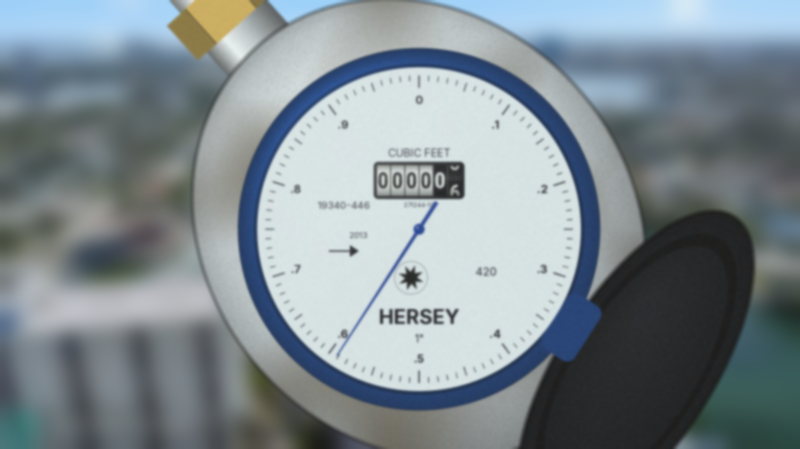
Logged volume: 5.59 ft³
